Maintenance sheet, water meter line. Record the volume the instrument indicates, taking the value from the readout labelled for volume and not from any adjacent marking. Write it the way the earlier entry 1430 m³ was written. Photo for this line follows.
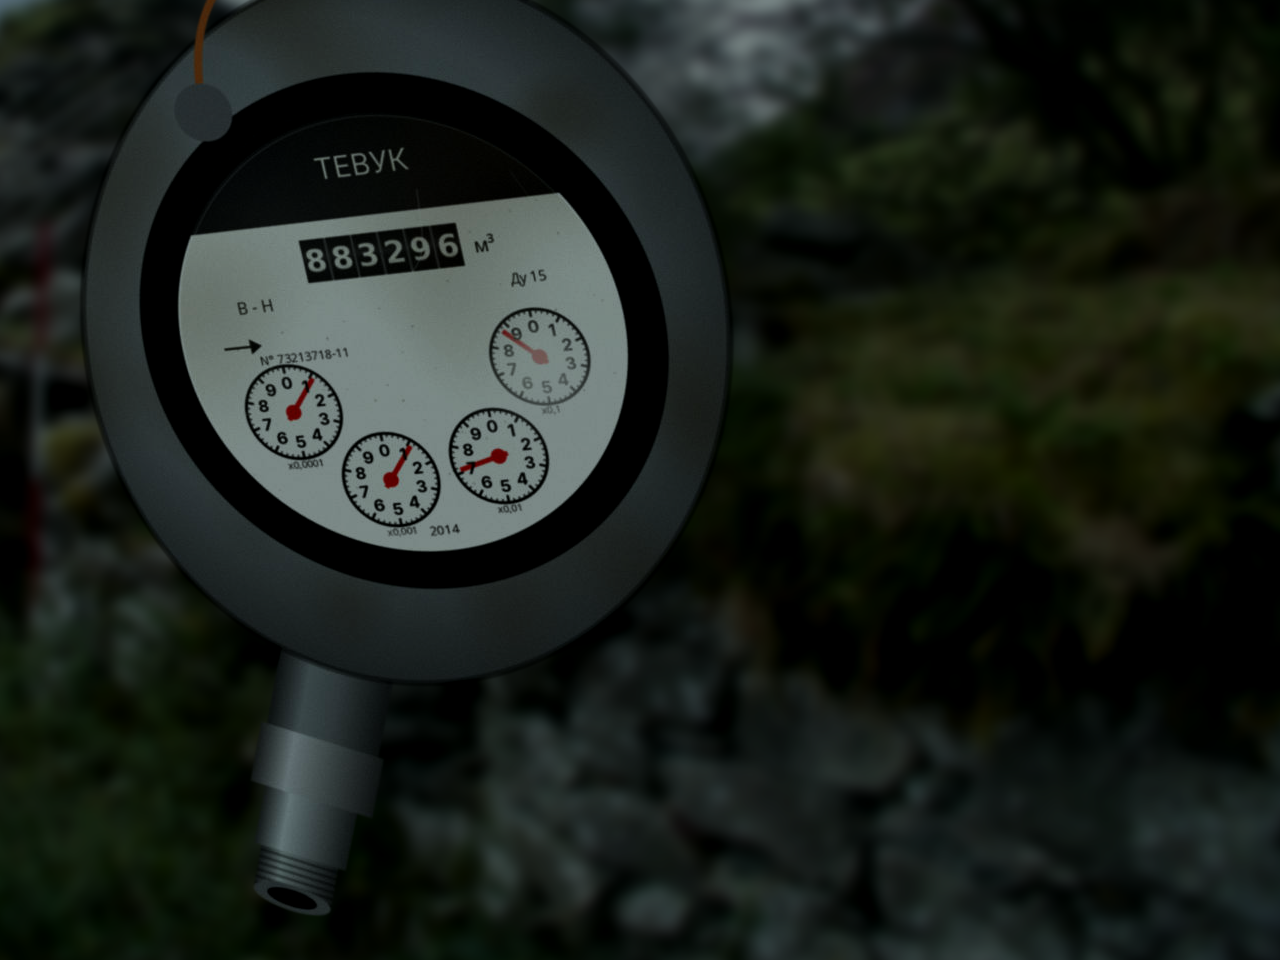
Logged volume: 883296.8711 m³
